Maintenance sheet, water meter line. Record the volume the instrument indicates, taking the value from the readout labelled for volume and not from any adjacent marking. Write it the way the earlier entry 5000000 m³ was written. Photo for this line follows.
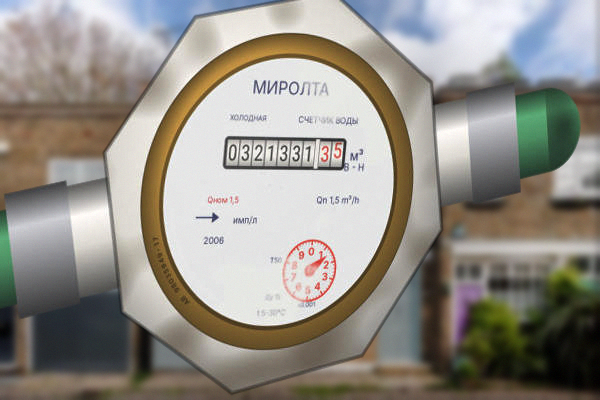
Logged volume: 321331.351 m³
